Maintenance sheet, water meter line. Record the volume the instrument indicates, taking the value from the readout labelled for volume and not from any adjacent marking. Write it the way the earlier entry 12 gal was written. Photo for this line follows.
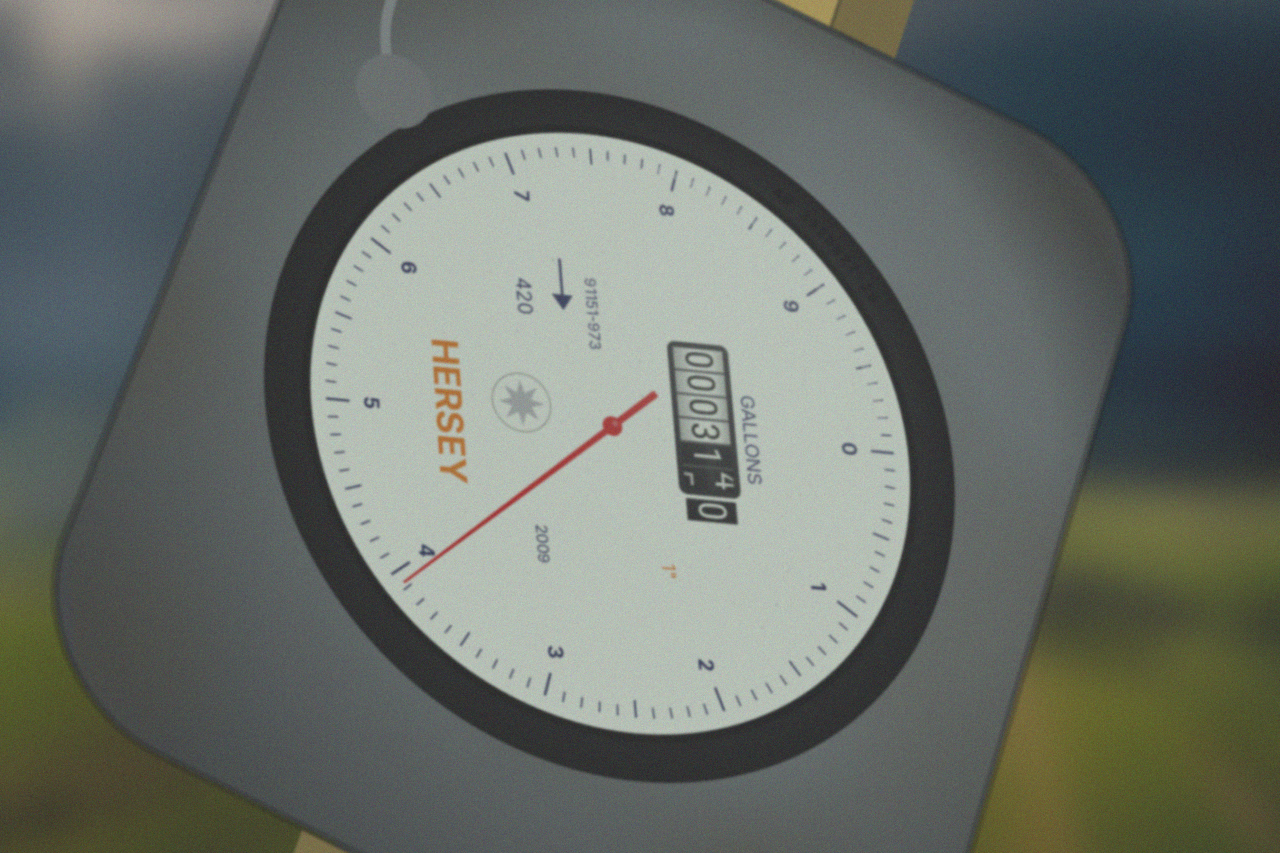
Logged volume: 3143.9 gal
